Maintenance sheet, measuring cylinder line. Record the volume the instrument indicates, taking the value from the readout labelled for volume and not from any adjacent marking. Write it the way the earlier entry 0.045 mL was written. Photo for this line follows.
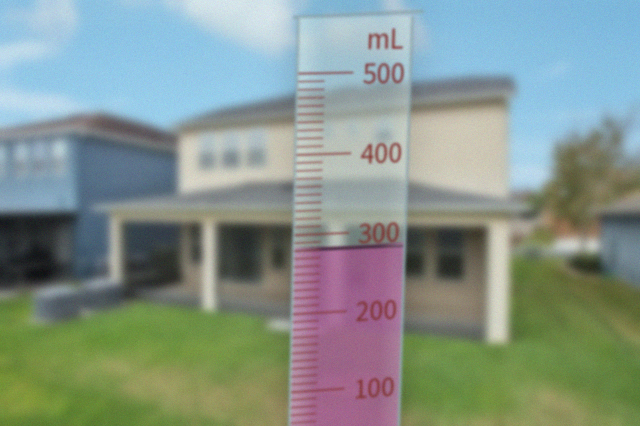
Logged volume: 280 mL
